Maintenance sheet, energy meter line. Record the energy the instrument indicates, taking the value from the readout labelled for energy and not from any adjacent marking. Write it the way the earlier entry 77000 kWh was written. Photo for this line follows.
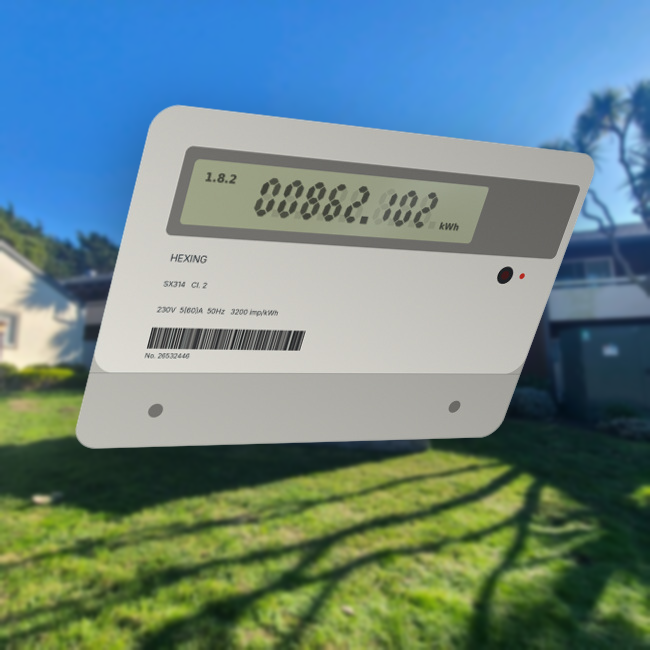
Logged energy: 862.102 kWh
